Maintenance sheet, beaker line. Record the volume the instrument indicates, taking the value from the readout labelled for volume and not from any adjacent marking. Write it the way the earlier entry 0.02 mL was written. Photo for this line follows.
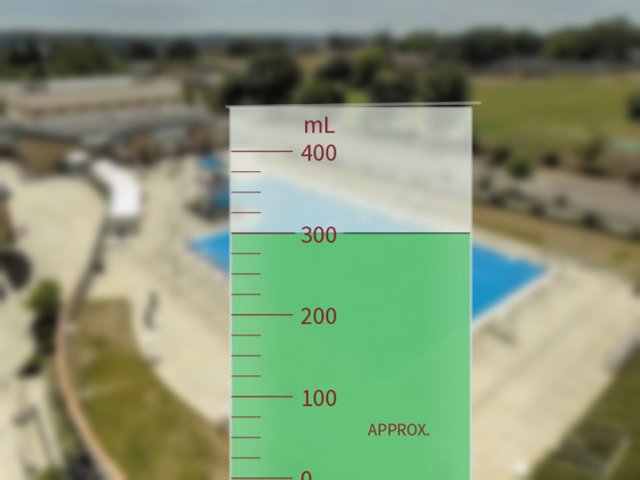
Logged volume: 300 mL
